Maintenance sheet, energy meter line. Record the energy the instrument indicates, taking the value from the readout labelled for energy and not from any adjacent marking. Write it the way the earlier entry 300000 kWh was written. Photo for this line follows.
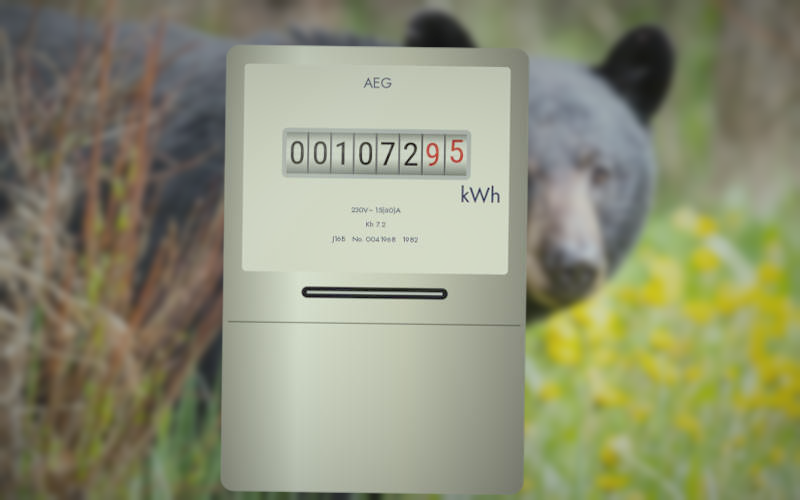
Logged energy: 1072.95 kWh
